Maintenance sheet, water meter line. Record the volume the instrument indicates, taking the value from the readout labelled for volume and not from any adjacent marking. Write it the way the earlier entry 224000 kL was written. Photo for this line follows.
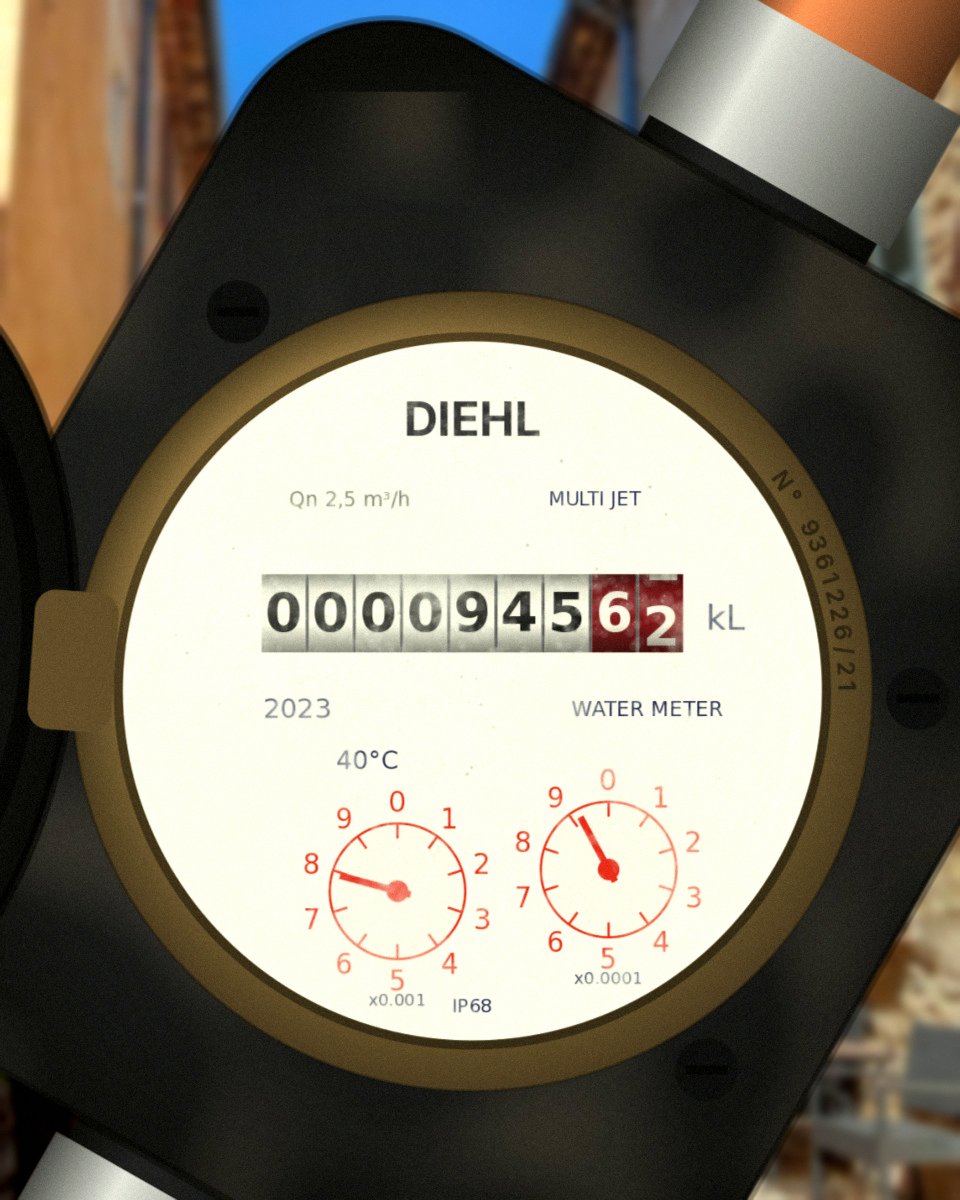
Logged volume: 945.6179 kL
